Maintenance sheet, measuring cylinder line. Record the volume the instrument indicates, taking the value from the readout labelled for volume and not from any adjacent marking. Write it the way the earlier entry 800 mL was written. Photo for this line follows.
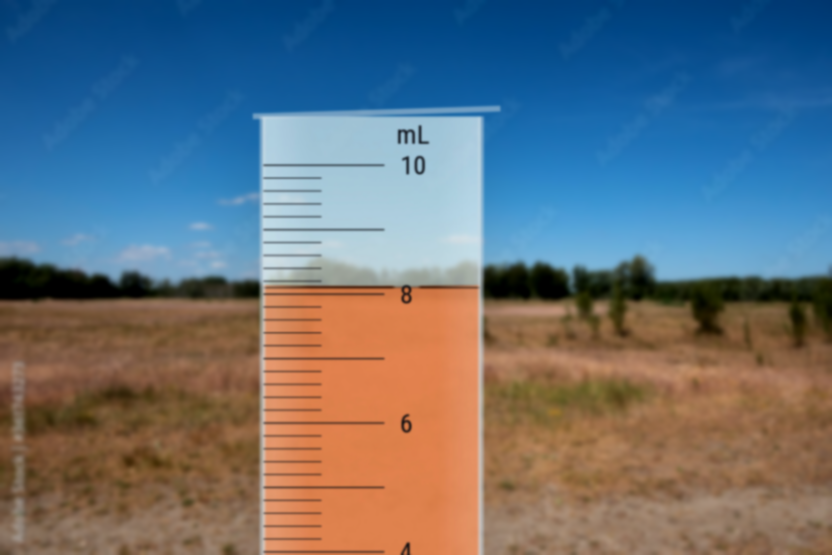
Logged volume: 8.1 mL
